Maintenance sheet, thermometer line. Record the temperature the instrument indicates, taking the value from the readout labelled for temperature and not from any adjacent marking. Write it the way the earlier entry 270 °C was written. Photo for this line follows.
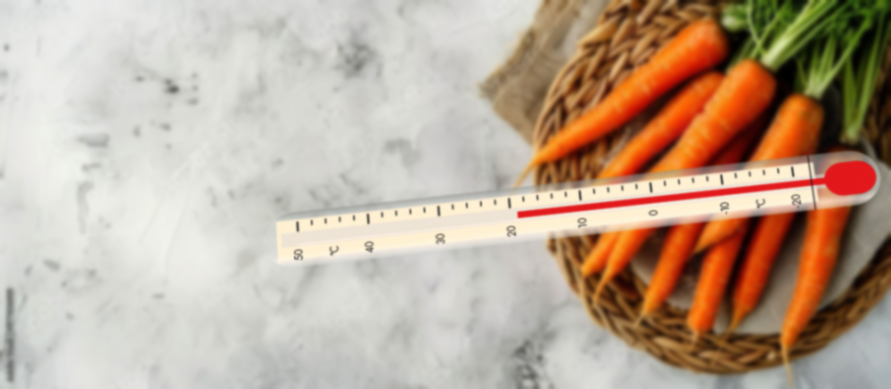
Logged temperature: 19 °C
